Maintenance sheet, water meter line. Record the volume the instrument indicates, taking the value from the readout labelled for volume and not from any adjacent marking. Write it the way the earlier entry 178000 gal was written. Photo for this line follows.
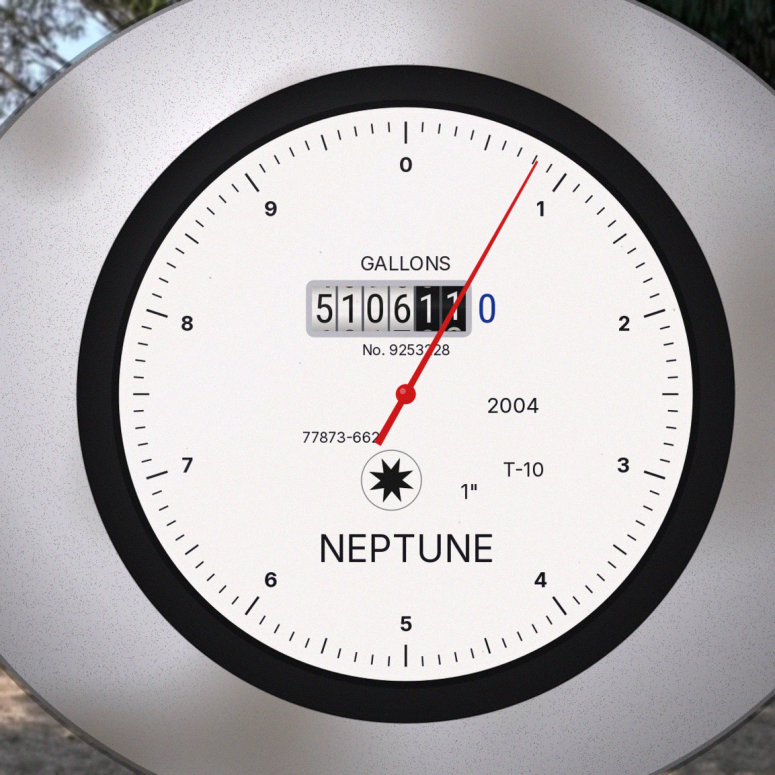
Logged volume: 5106110.8 gal
